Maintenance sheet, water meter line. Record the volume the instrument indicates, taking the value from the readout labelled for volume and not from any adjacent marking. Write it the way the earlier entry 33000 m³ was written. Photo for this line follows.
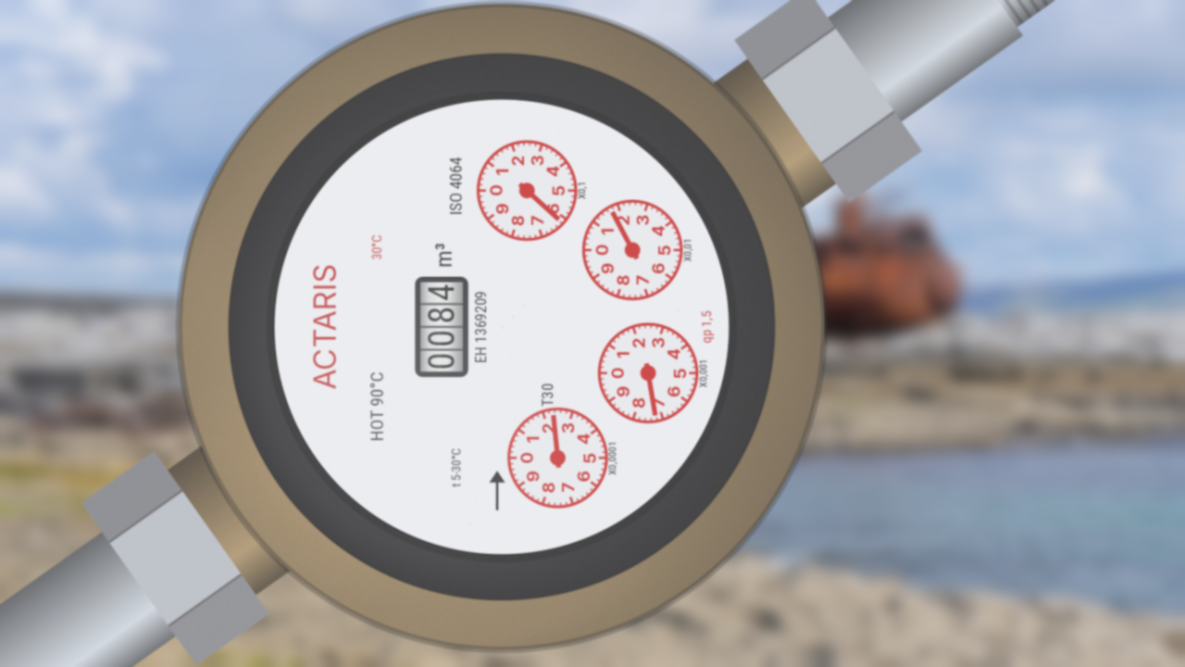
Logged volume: 84.6172 m³
